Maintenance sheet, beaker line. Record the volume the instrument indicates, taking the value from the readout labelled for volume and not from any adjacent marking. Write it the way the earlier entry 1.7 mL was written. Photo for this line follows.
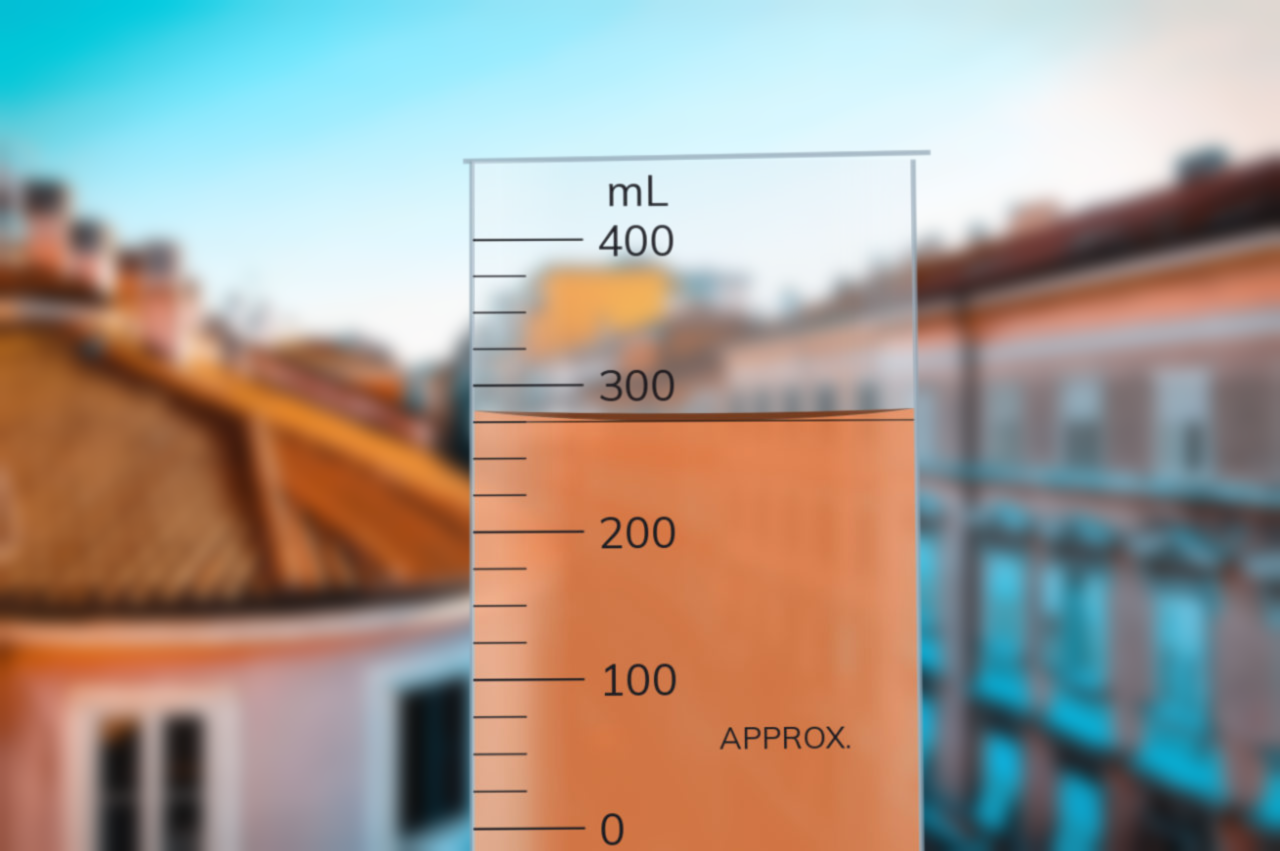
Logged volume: 275 mL
